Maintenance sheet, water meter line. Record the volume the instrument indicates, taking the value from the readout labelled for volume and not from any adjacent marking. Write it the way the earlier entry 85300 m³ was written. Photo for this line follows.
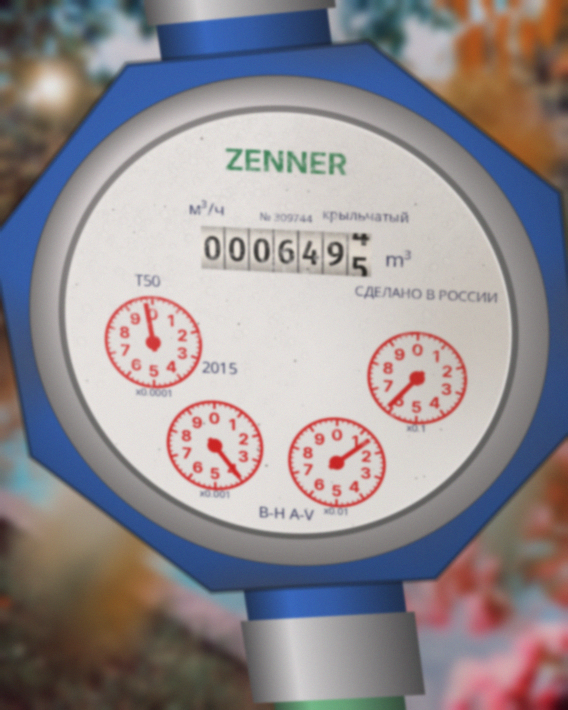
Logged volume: 6494.6139 m³
